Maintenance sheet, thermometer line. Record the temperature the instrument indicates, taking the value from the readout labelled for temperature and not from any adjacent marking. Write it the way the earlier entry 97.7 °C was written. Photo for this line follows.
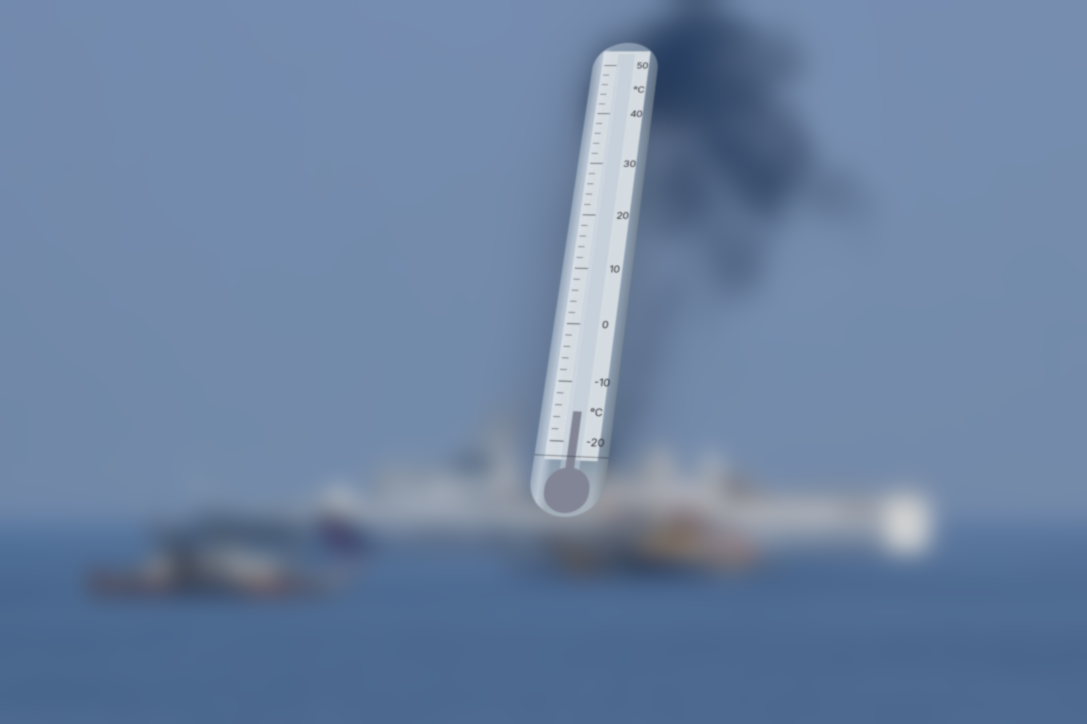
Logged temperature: -15 °C
